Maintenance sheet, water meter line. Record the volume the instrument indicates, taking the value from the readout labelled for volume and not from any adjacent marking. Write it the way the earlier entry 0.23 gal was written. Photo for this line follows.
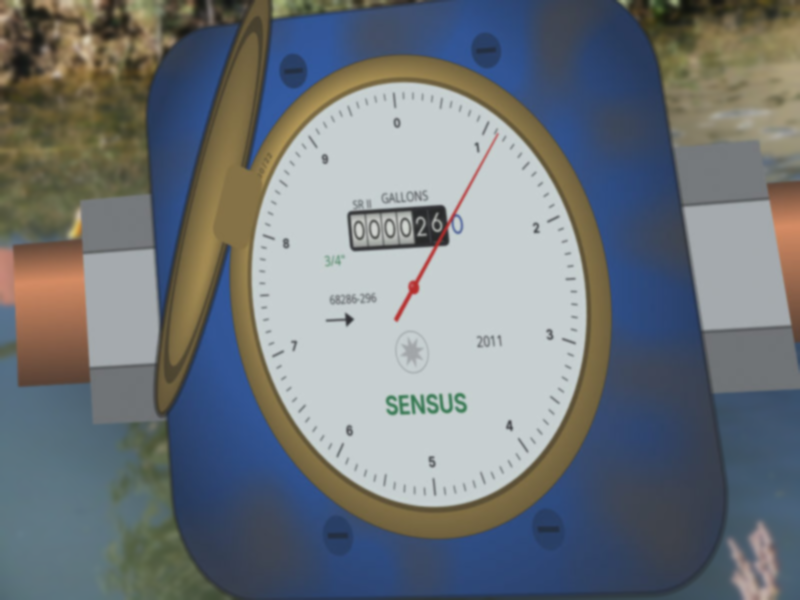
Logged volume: 261.1 gal
